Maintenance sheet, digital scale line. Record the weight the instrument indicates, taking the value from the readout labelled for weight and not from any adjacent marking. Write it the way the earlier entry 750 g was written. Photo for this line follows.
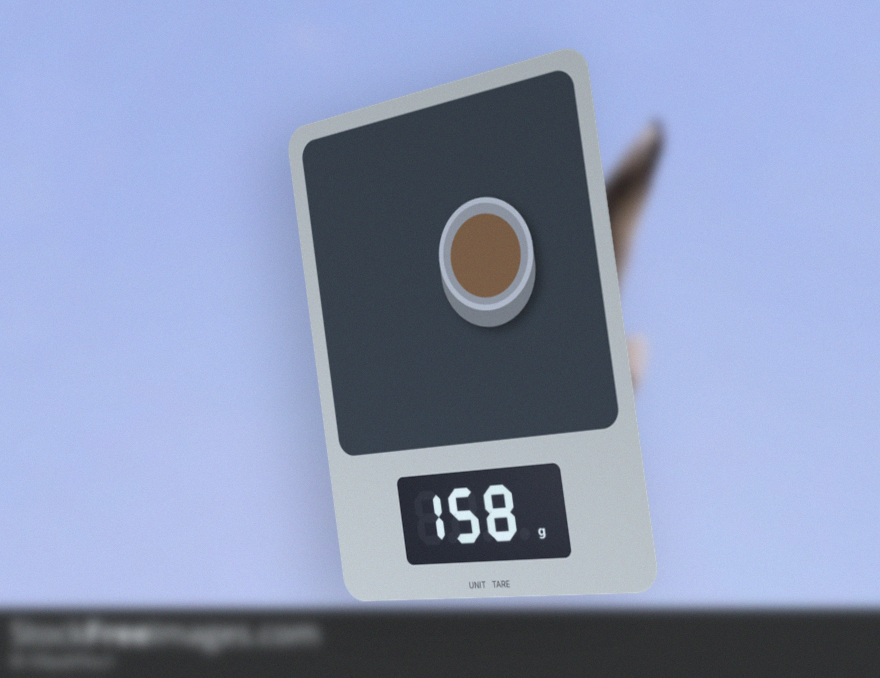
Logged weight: 158 g
